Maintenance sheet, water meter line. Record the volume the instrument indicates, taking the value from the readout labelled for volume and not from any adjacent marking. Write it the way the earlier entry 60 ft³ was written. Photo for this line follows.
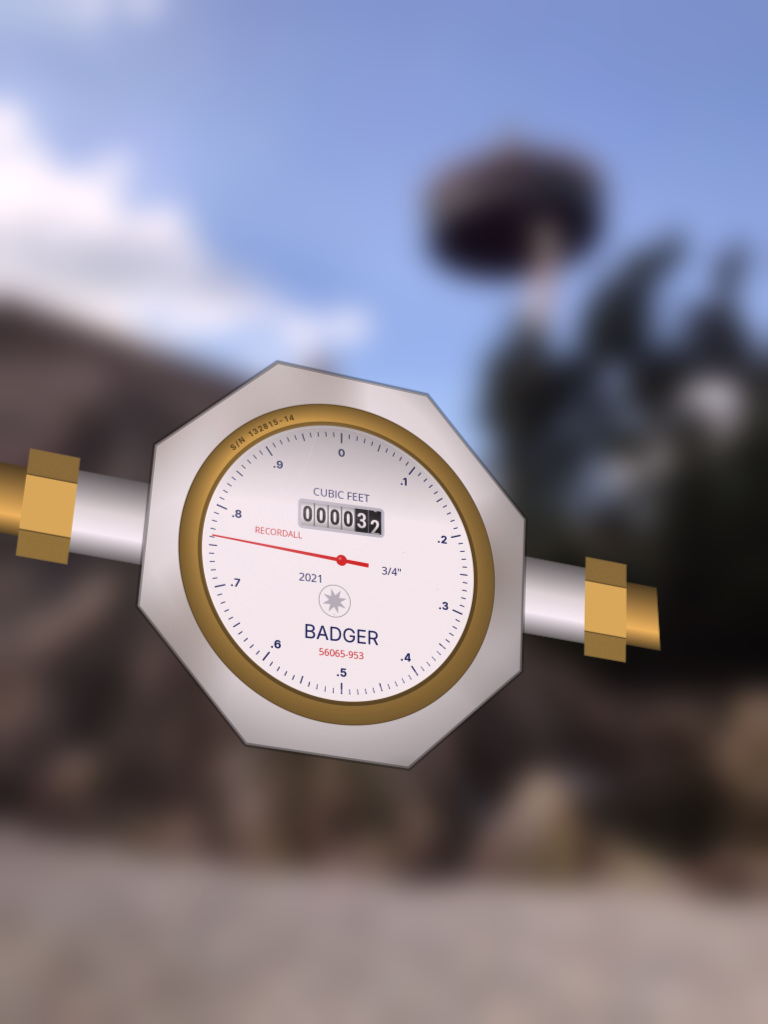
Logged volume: 31.76 ft³
